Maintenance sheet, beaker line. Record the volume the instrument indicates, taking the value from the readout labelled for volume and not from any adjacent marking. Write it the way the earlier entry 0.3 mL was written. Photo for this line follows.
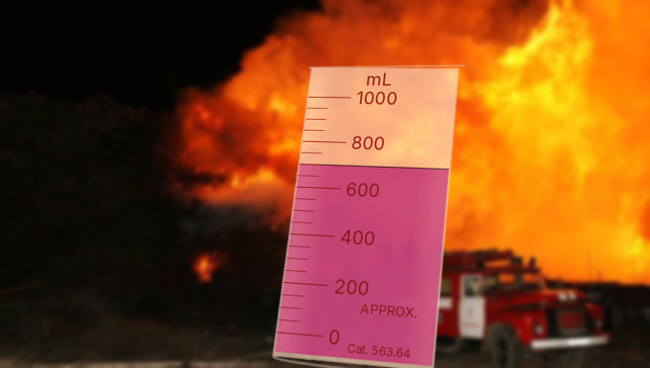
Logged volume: 700 mL
